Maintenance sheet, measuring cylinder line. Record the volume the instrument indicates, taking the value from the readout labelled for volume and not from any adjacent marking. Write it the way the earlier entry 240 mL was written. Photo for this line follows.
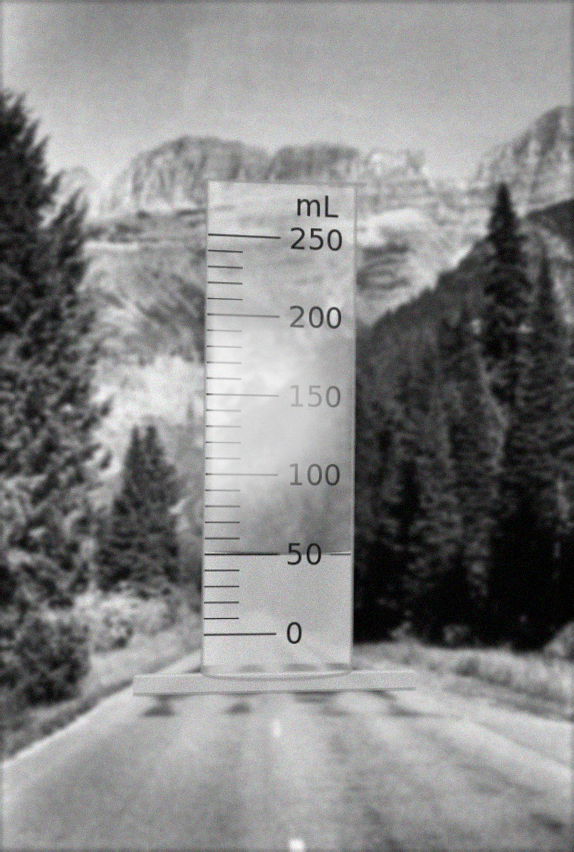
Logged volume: 50 mL
